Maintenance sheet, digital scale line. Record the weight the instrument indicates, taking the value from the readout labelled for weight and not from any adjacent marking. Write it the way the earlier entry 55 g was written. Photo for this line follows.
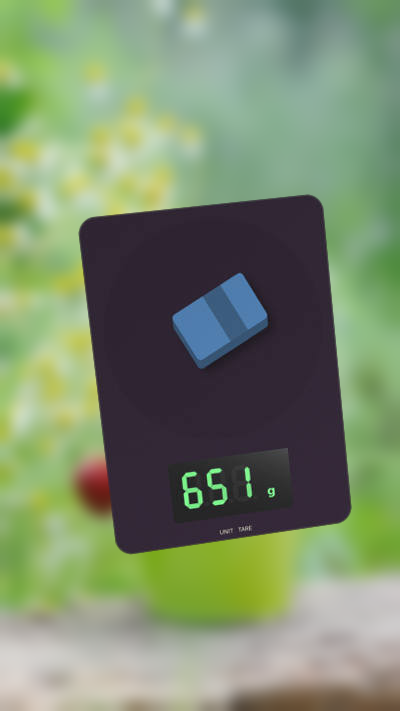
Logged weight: 651 g
